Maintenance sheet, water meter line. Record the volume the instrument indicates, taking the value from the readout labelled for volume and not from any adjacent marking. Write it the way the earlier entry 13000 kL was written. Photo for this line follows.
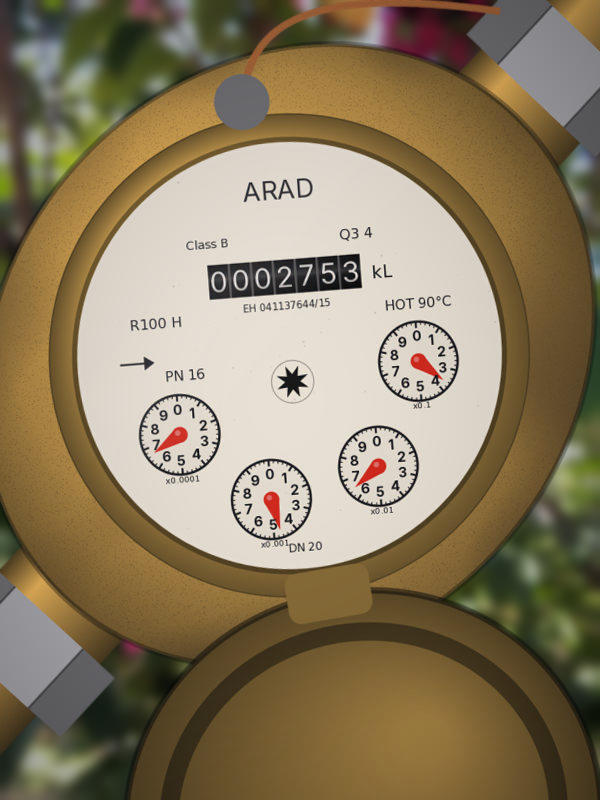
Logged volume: 2753.3646 kL
